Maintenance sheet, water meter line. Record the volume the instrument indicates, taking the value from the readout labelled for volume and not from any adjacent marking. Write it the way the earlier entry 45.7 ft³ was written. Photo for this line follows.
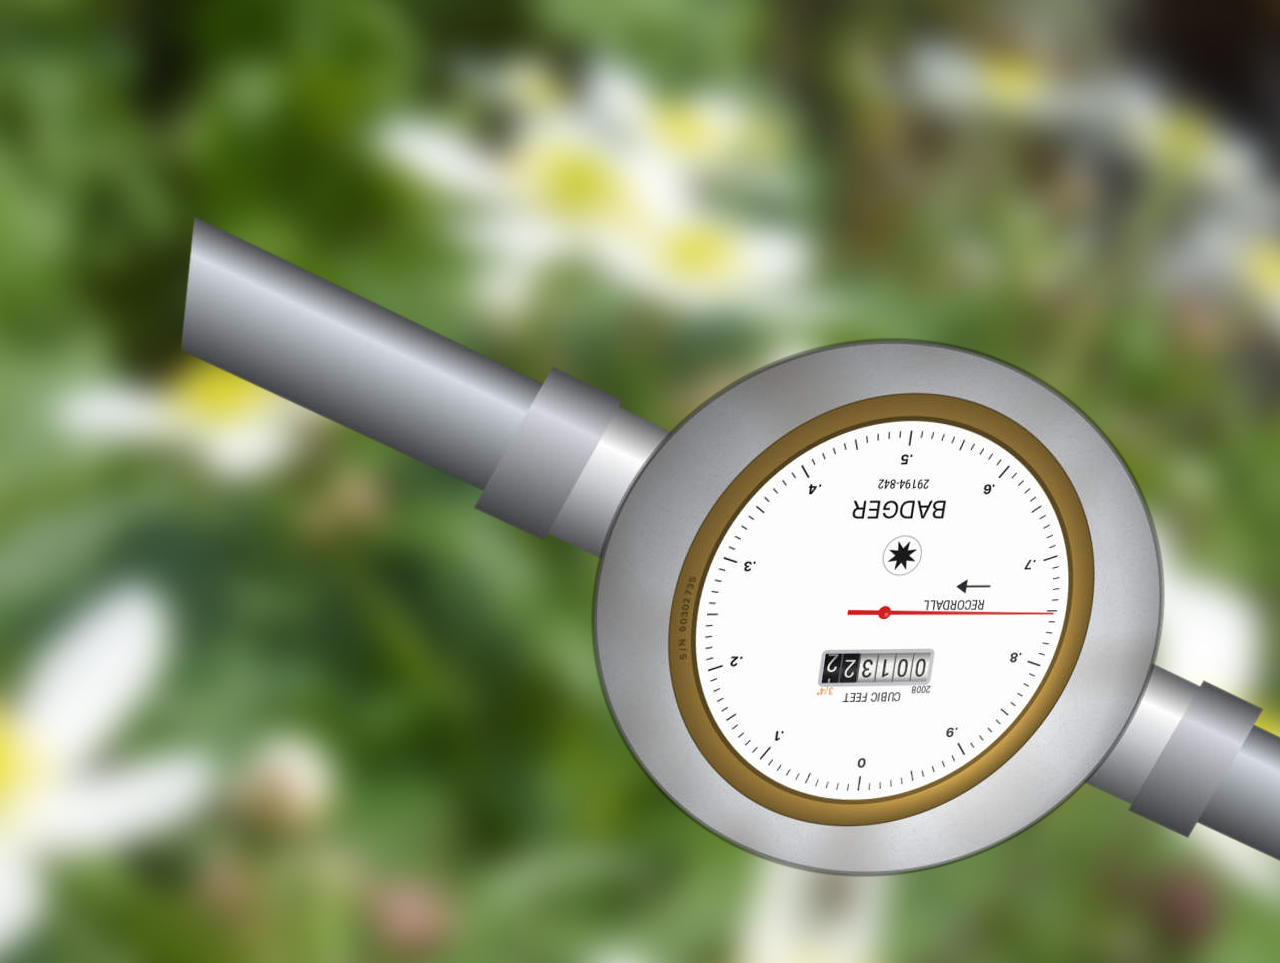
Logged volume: 1321.75 ft³
